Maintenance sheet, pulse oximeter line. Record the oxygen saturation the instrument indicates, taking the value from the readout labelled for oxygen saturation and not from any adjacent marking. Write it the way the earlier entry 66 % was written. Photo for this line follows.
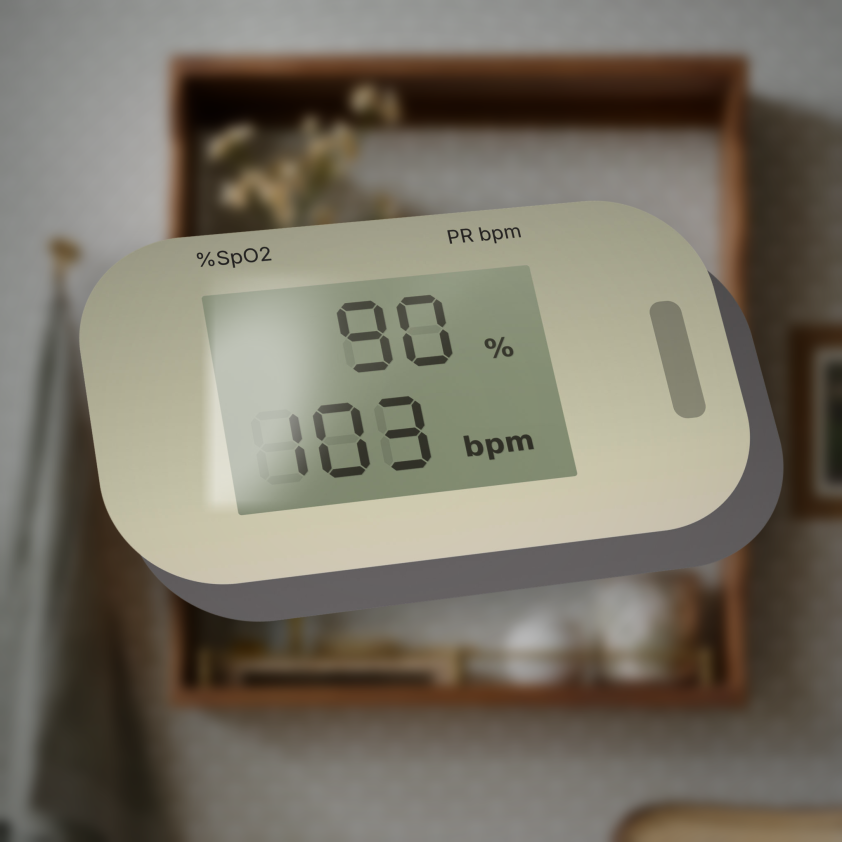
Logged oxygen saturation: 90 %
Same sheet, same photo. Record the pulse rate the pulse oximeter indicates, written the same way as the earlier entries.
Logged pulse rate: 103 bpm
